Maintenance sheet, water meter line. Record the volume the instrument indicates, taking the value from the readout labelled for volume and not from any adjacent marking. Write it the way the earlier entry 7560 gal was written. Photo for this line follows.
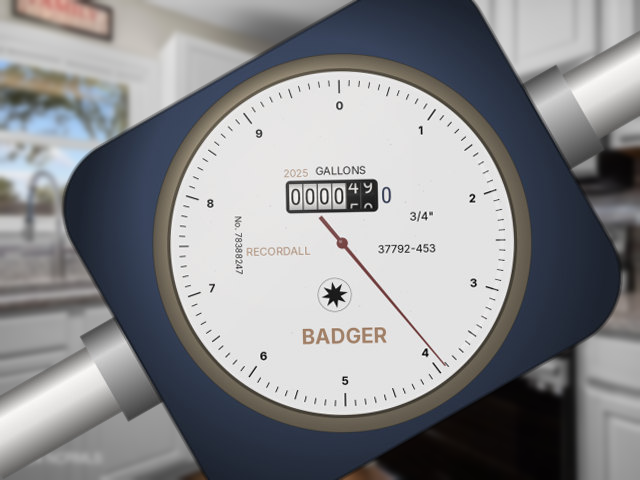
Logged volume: 493.9 gal
